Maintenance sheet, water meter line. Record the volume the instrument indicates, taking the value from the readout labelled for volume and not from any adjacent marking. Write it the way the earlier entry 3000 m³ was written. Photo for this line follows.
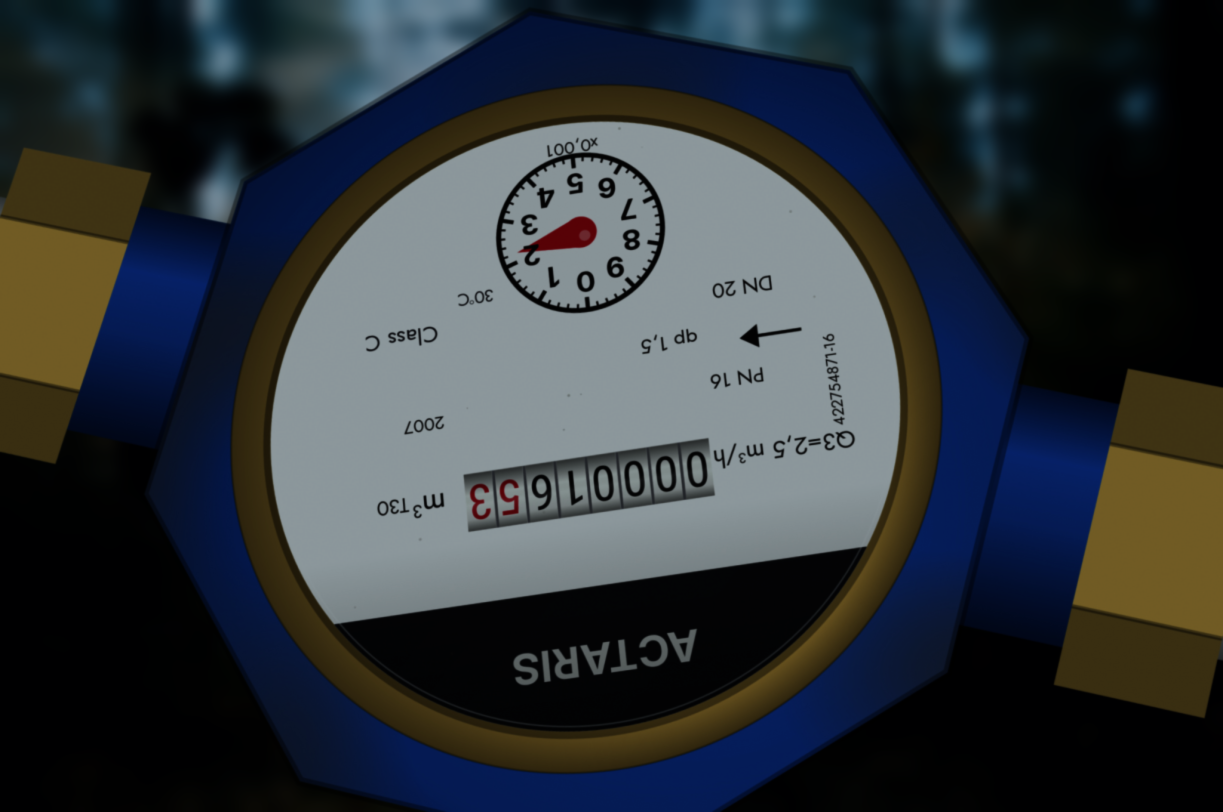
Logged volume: 16.532 m³
